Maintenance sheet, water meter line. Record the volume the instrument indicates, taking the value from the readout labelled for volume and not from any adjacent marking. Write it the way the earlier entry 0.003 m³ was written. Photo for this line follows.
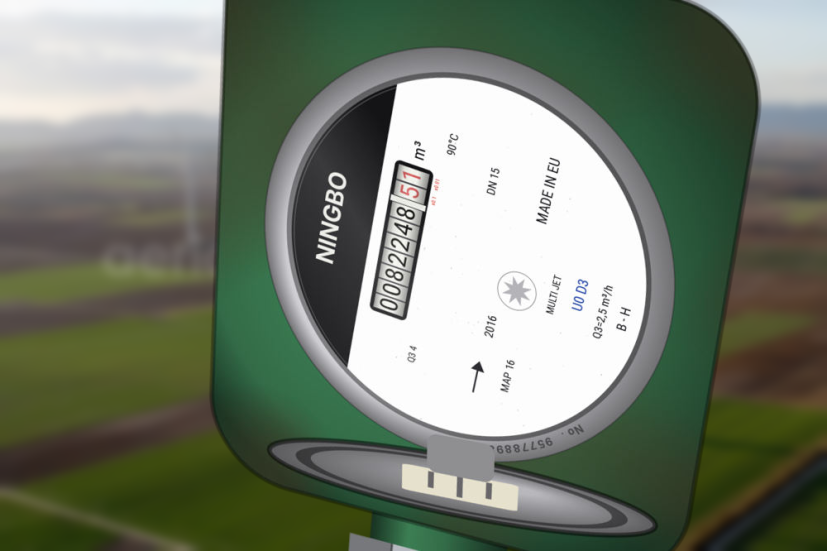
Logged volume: 82248.51 m³
